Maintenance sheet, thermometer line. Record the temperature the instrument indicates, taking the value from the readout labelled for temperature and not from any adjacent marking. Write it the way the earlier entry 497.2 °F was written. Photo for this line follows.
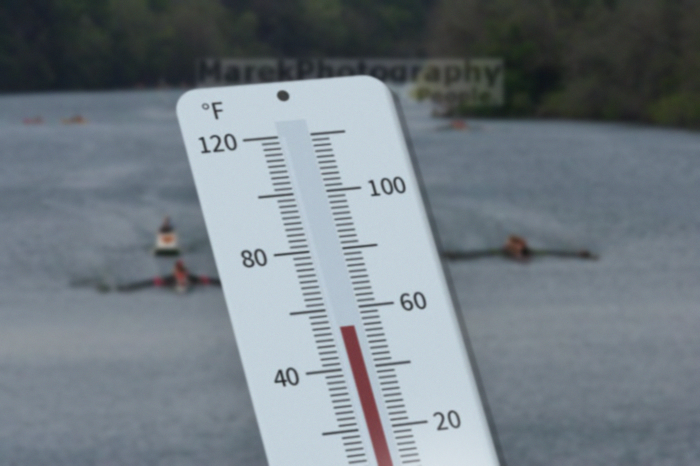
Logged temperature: 54 °F
